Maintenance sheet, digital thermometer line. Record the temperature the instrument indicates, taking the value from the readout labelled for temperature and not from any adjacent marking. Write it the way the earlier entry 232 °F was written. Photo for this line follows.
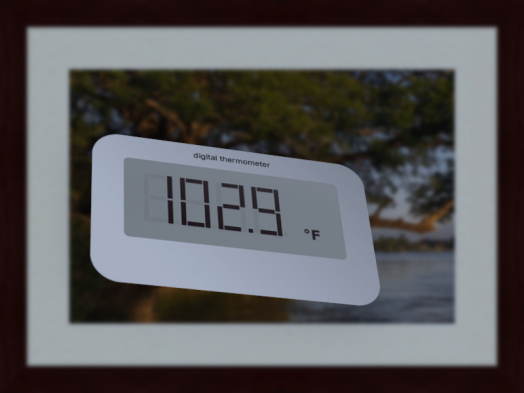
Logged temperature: 102.9 °F
